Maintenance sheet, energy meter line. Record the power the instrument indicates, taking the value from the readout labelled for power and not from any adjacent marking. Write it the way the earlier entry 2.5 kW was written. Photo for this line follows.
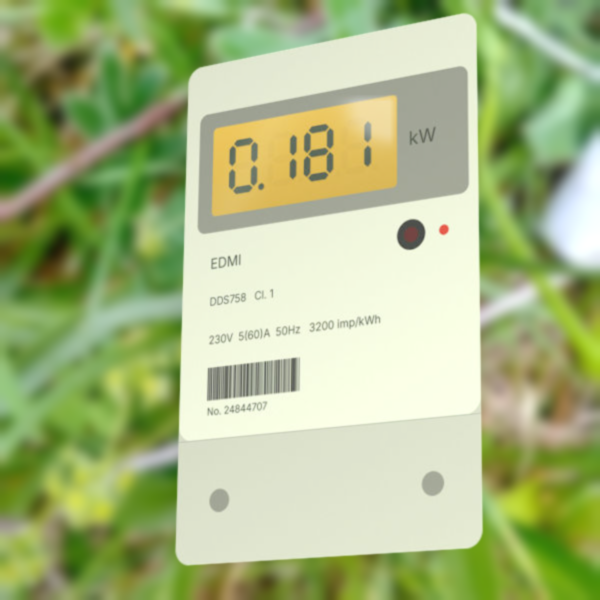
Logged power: 0.181 kW
